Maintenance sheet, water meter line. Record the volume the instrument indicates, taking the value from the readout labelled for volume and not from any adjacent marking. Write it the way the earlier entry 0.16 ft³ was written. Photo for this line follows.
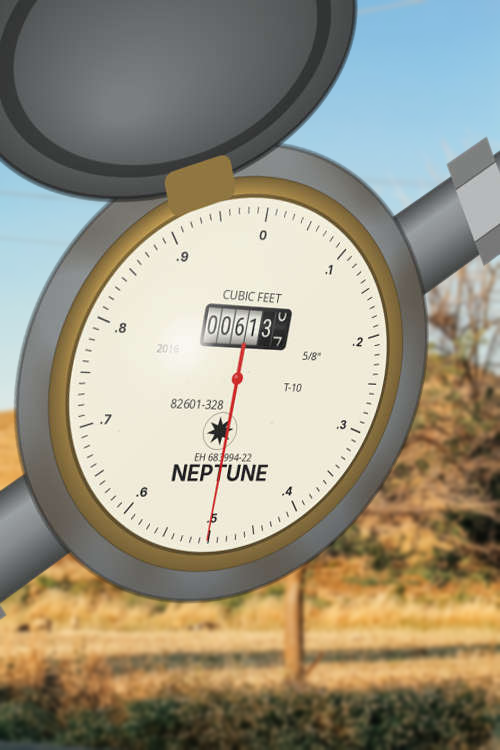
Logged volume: 6136.50 ft³
